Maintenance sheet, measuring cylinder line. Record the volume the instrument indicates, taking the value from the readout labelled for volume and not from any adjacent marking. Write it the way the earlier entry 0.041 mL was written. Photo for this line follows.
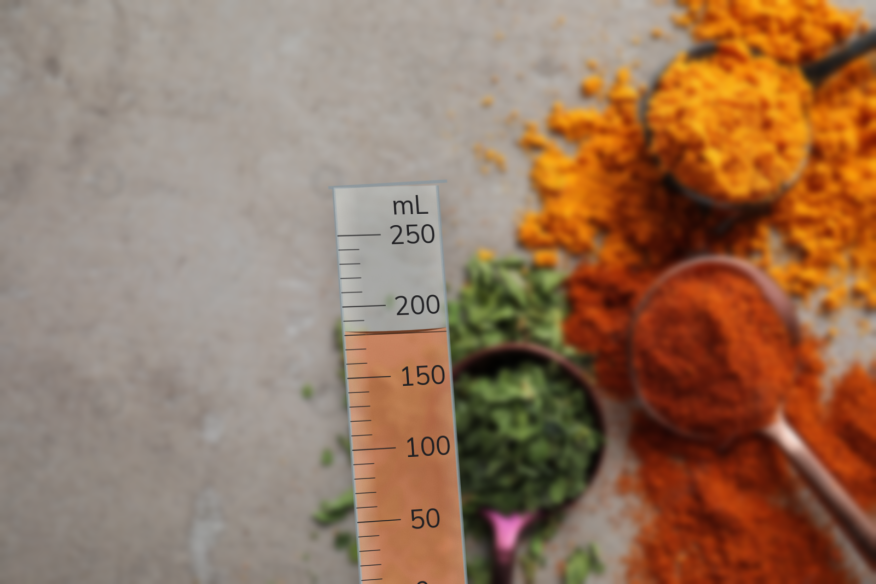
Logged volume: 180 mL
